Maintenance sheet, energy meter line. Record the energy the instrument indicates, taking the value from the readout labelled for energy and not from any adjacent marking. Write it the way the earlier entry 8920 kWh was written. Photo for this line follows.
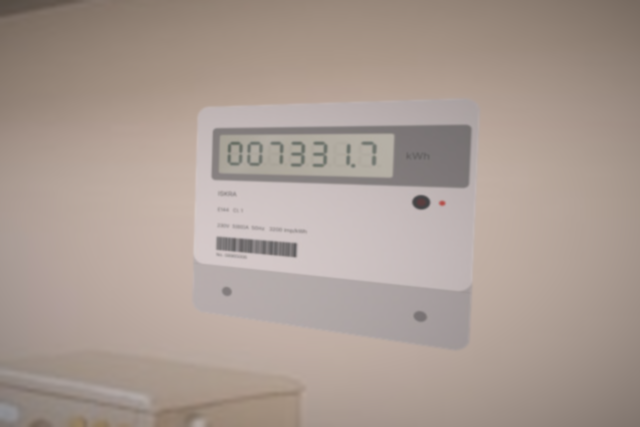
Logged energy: 7331.7 kWh
